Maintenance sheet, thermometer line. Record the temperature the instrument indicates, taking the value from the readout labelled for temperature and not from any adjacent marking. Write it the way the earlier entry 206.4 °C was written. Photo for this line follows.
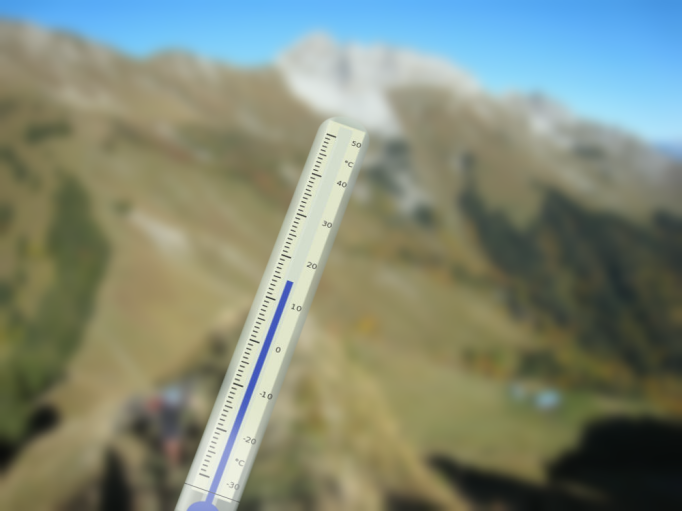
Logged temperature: 15 °C
